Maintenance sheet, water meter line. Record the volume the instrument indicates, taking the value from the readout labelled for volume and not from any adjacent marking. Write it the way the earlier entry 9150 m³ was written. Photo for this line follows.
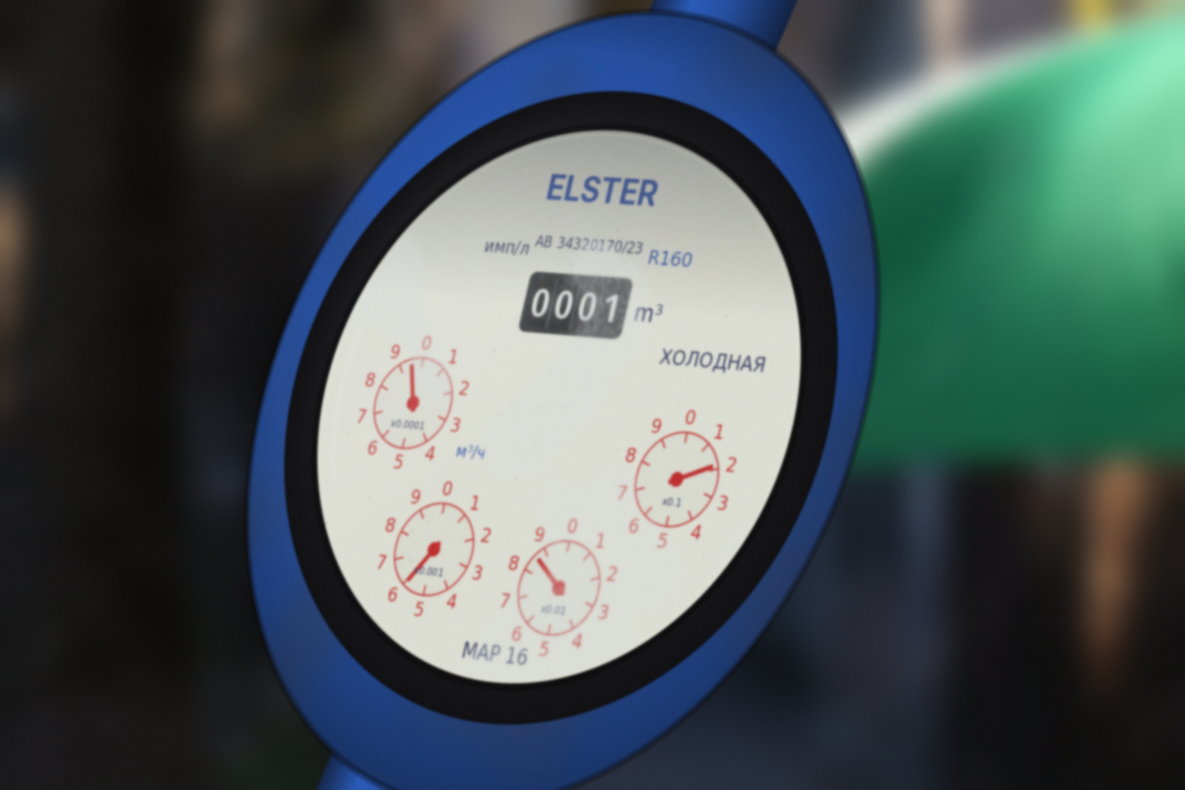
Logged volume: 1.1859 m³
